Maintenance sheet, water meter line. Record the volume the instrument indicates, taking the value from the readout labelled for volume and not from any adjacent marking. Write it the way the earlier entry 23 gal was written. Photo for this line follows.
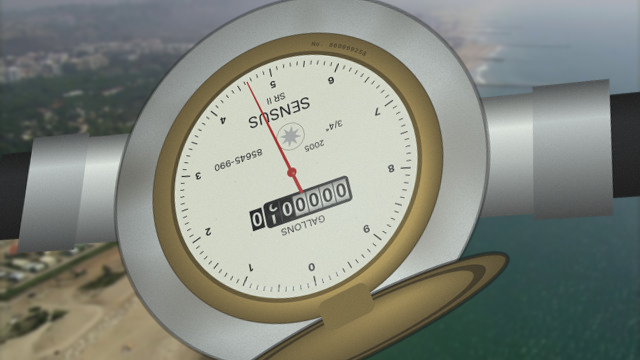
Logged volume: 14.6 gal
